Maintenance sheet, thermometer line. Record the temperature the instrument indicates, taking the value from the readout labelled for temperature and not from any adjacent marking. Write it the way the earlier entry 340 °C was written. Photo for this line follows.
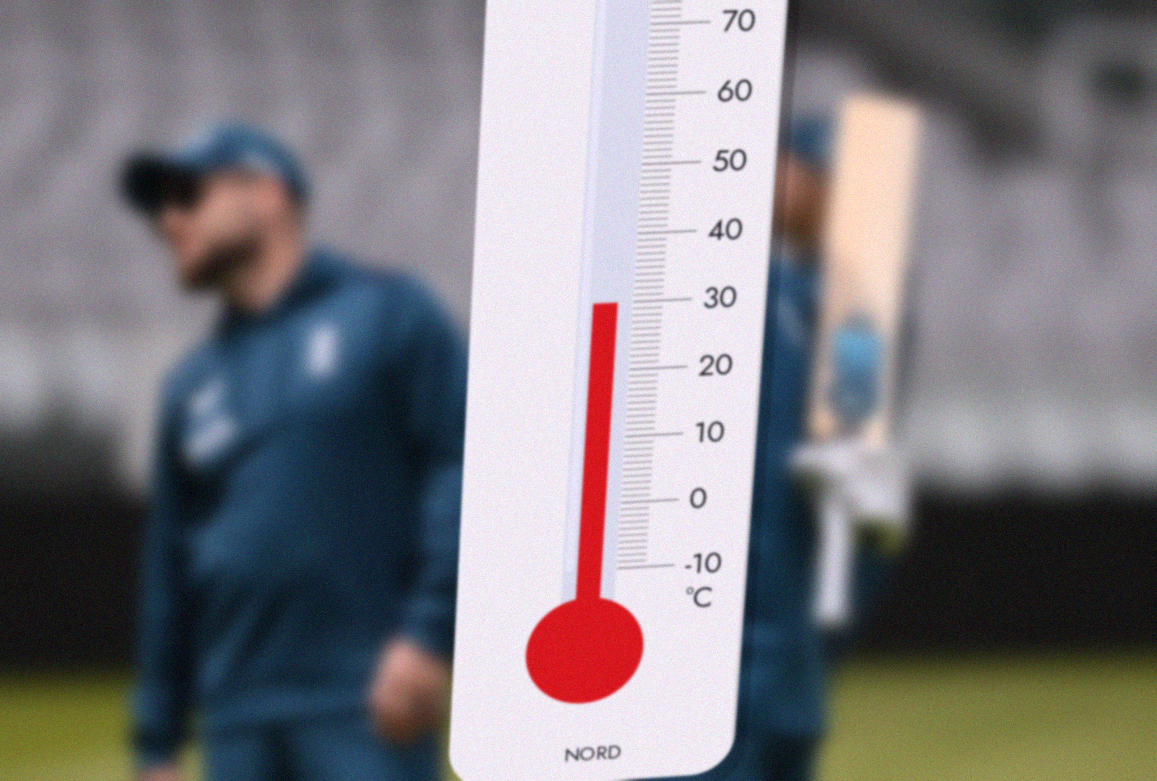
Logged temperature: 30 °C
